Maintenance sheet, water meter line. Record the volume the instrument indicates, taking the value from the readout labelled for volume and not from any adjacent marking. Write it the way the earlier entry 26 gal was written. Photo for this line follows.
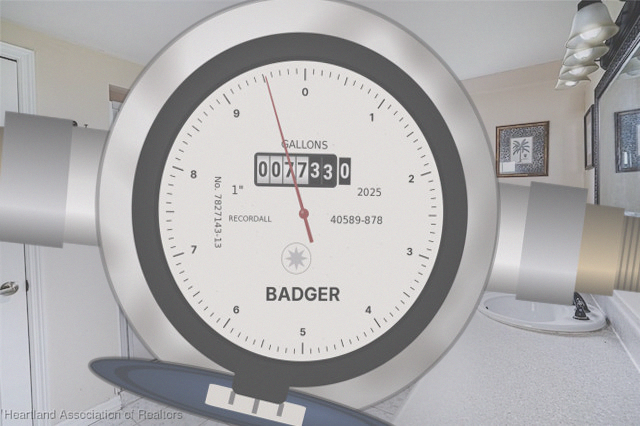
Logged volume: 77329.5 gal
